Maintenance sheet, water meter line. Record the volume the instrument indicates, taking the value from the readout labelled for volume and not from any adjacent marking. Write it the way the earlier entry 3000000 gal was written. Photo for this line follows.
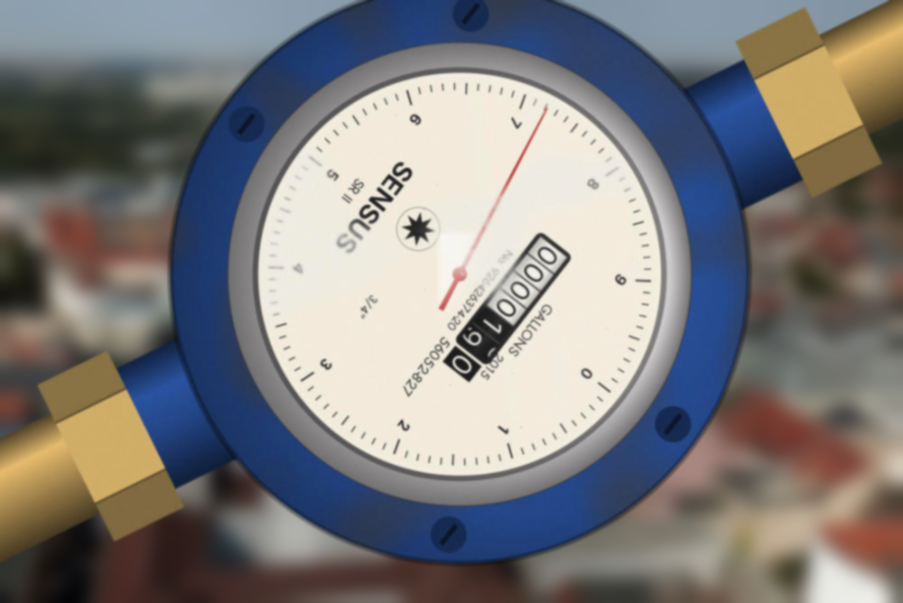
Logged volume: 187.2 gal
